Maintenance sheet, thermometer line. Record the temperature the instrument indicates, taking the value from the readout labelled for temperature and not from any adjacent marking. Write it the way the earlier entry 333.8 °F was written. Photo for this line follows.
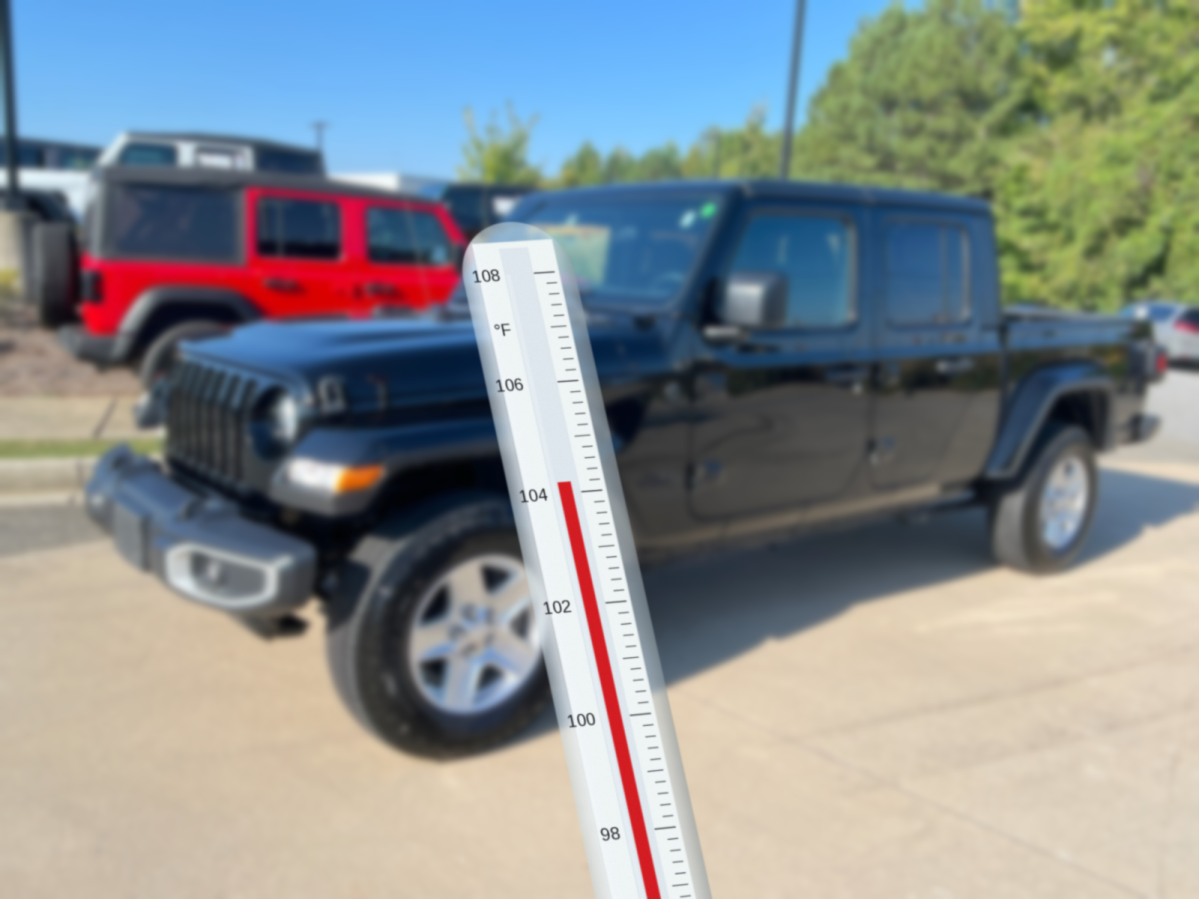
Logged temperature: 104.2 °F
